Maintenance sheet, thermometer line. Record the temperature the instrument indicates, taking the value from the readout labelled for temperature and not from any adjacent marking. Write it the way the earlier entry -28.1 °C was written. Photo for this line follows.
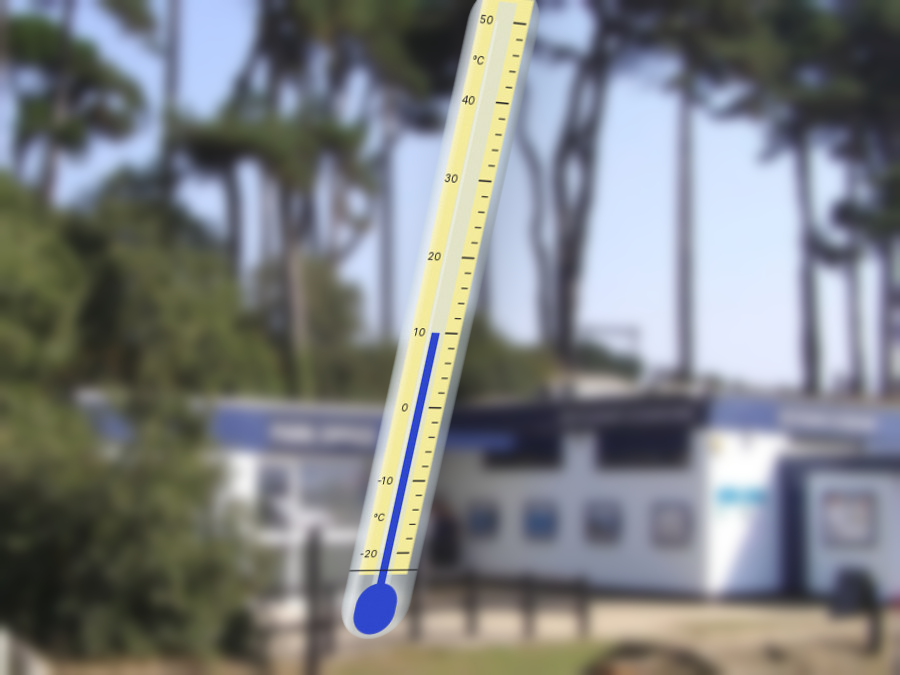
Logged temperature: 10 °C
